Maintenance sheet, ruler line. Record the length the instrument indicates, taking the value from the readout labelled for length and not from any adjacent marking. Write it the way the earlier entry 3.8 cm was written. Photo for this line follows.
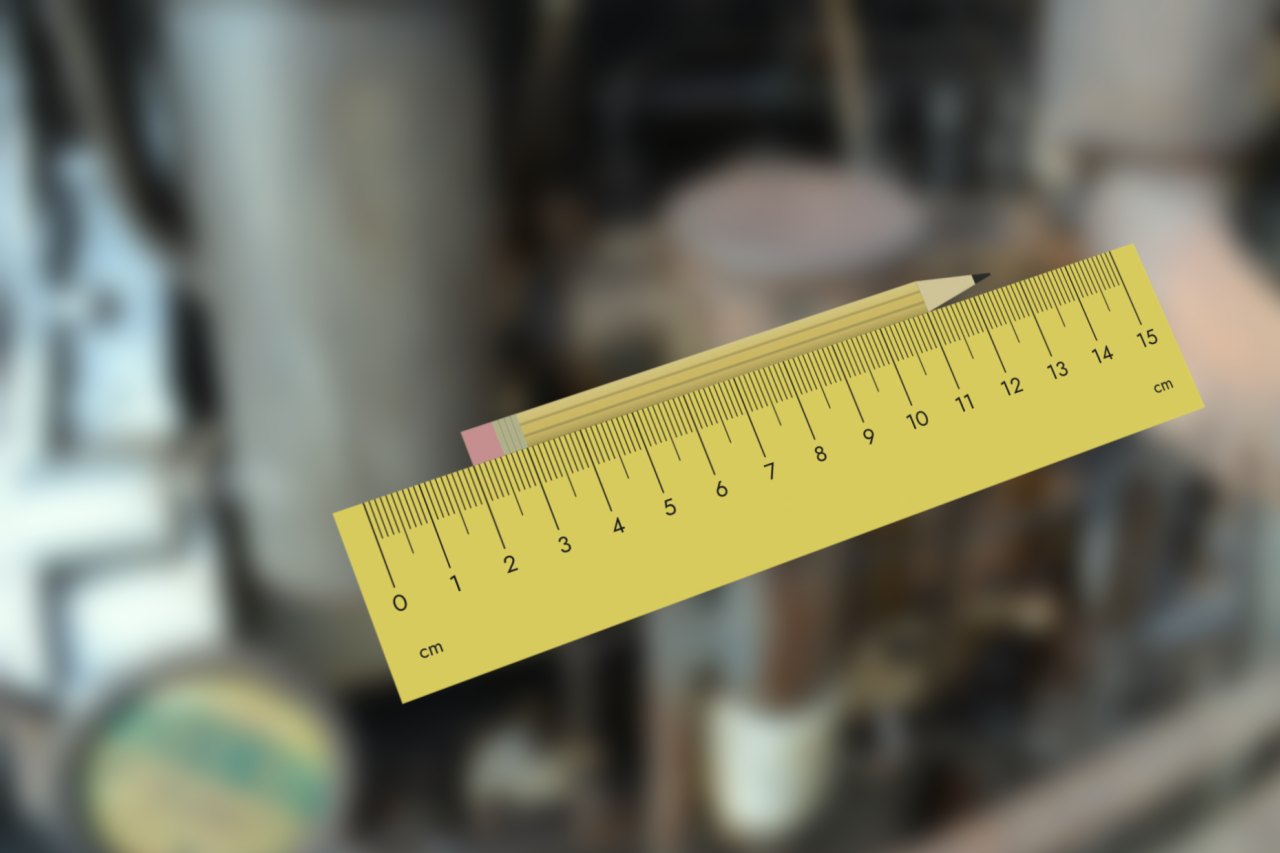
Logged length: 10.5 cm
